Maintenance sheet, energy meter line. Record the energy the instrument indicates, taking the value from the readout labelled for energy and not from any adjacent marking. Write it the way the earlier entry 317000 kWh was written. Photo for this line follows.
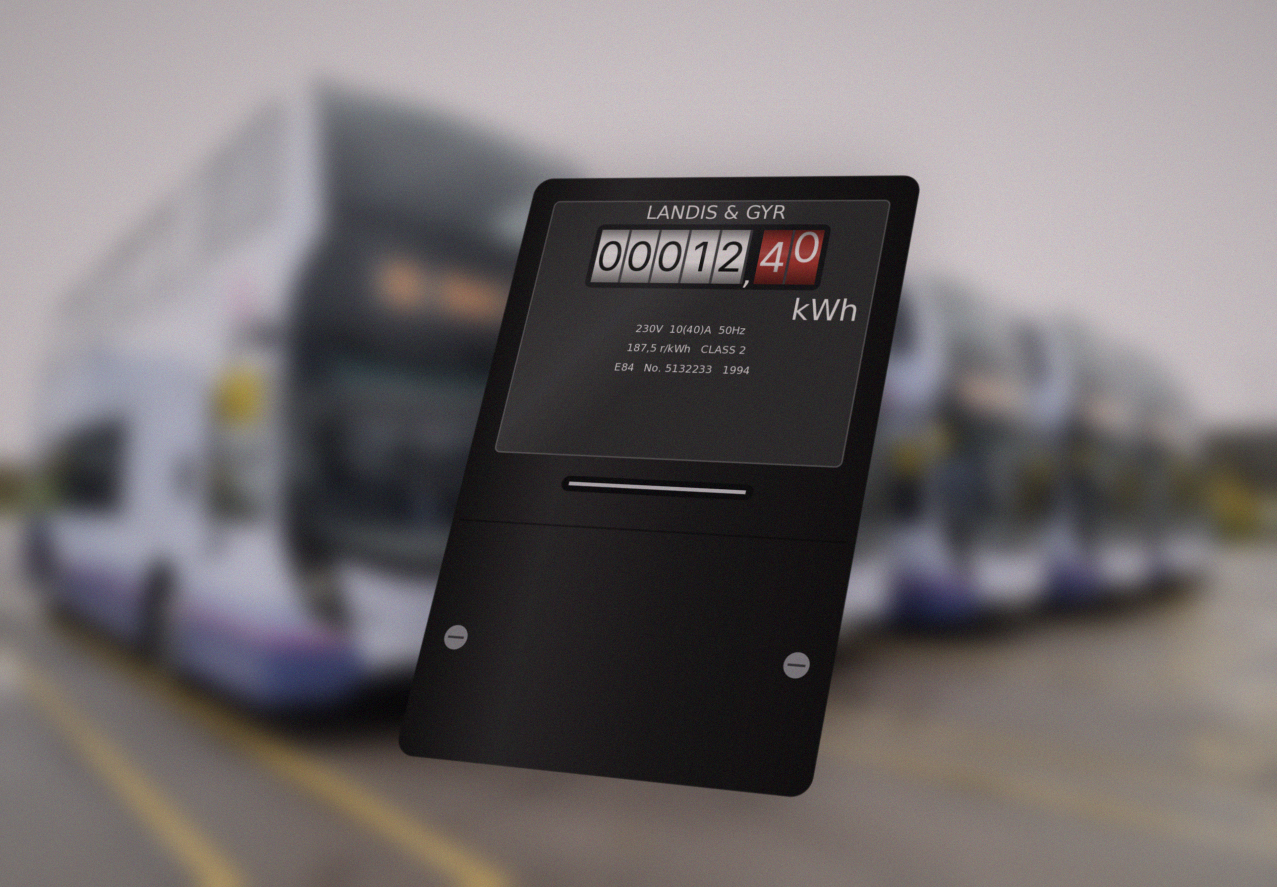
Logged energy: 12.40 kWh
